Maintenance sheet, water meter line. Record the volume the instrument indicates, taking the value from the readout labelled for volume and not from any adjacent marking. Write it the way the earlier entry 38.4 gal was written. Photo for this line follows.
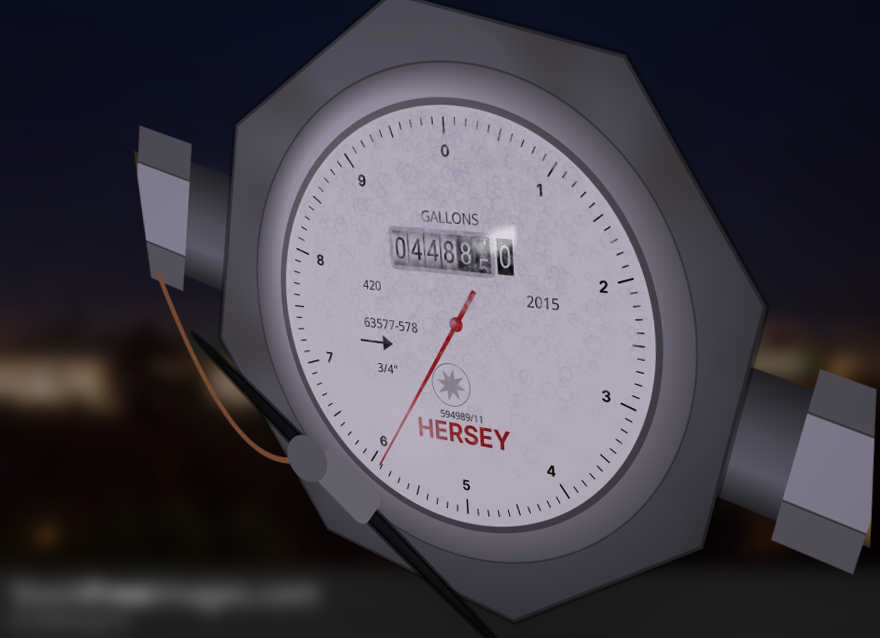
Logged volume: 448845.9 gal
